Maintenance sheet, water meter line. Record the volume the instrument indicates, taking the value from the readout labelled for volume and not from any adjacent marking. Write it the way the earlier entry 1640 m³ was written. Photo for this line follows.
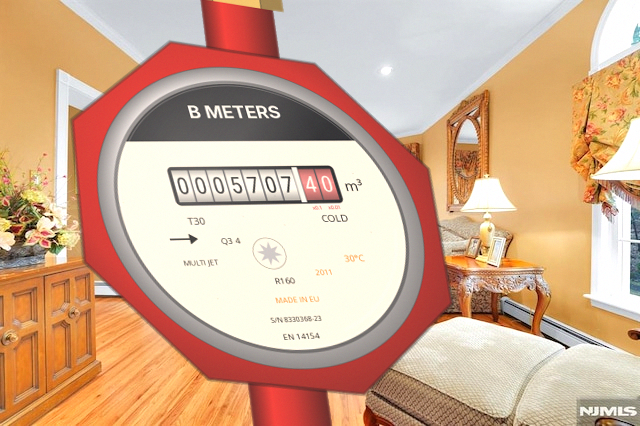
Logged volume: 5707.40 m³
